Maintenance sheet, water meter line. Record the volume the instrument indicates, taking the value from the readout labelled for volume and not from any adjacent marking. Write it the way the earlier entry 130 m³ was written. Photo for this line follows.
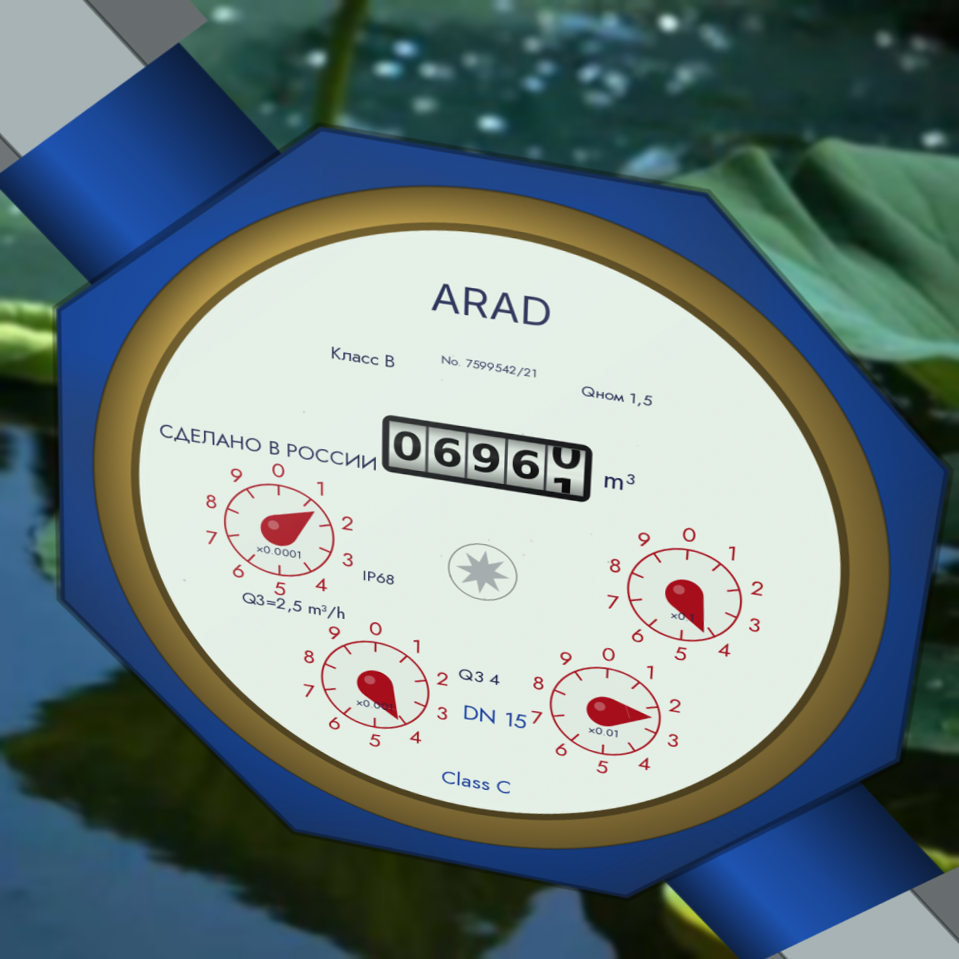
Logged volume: 6960.4241 m³
